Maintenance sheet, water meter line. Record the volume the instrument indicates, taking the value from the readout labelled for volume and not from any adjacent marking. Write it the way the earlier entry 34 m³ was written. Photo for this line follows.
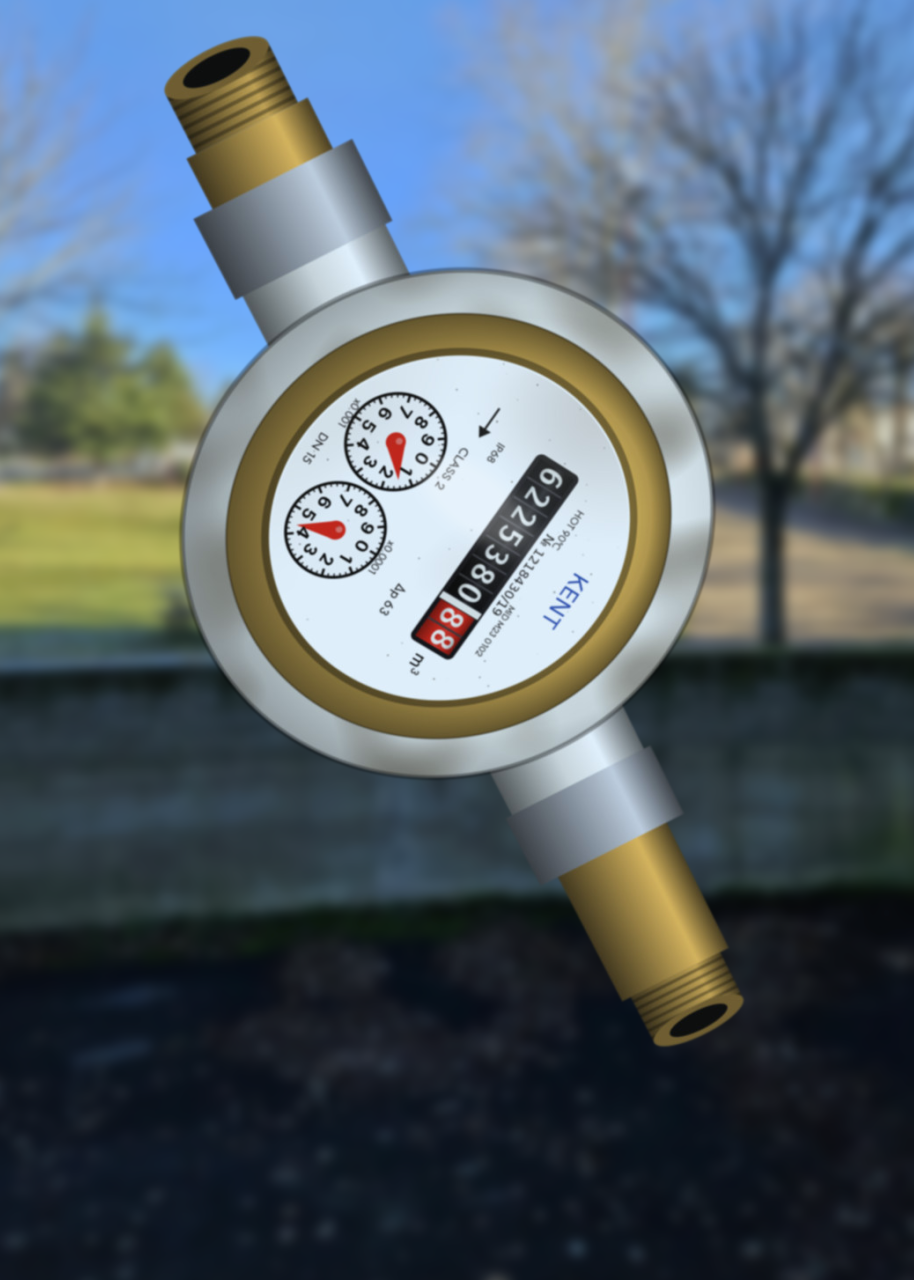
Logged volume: 6225380.8814 m³
